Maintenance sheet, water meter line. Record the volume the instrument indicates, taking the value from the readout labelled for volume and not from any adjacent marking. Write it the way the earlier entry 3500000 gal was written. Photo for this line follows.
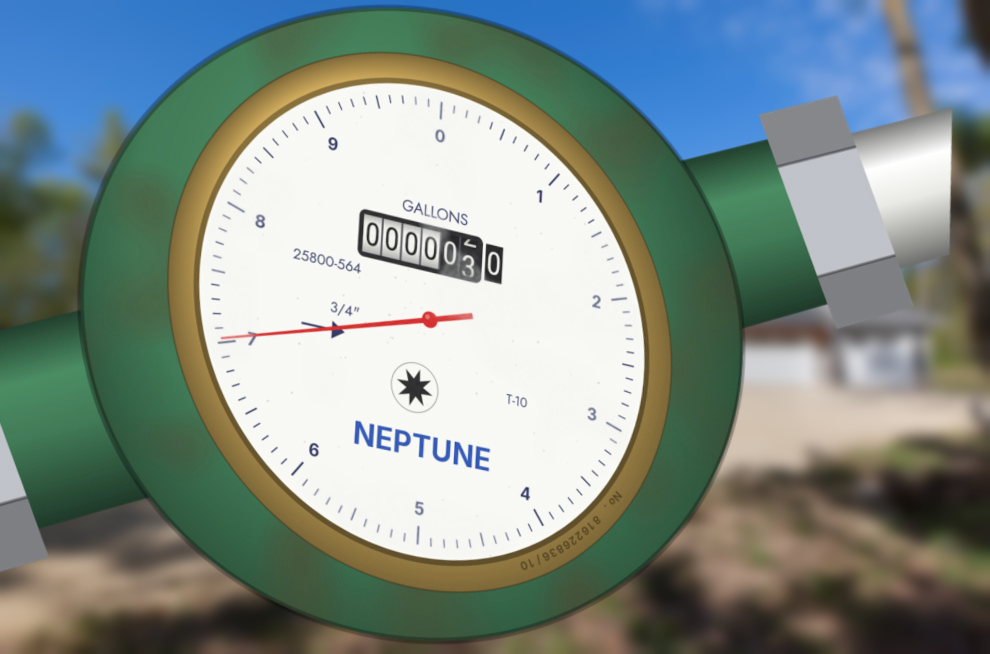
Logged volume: 27.0 gal
